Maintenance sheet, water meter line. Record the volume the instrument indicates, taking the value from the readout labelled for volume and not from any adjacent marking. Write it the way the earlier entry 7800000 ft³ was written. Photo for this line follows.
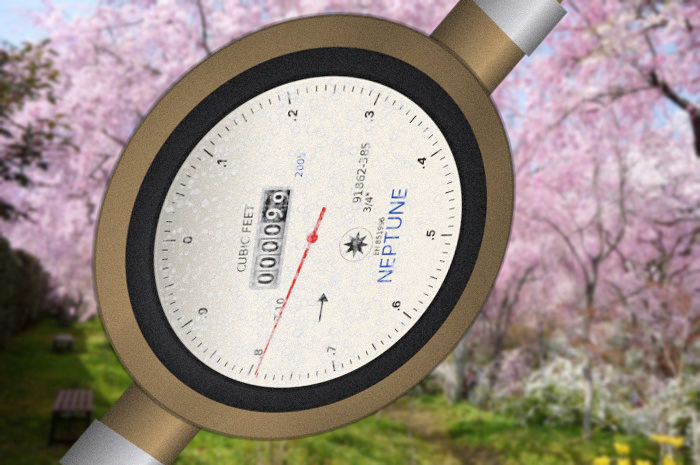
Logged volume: 98.79 ft³
